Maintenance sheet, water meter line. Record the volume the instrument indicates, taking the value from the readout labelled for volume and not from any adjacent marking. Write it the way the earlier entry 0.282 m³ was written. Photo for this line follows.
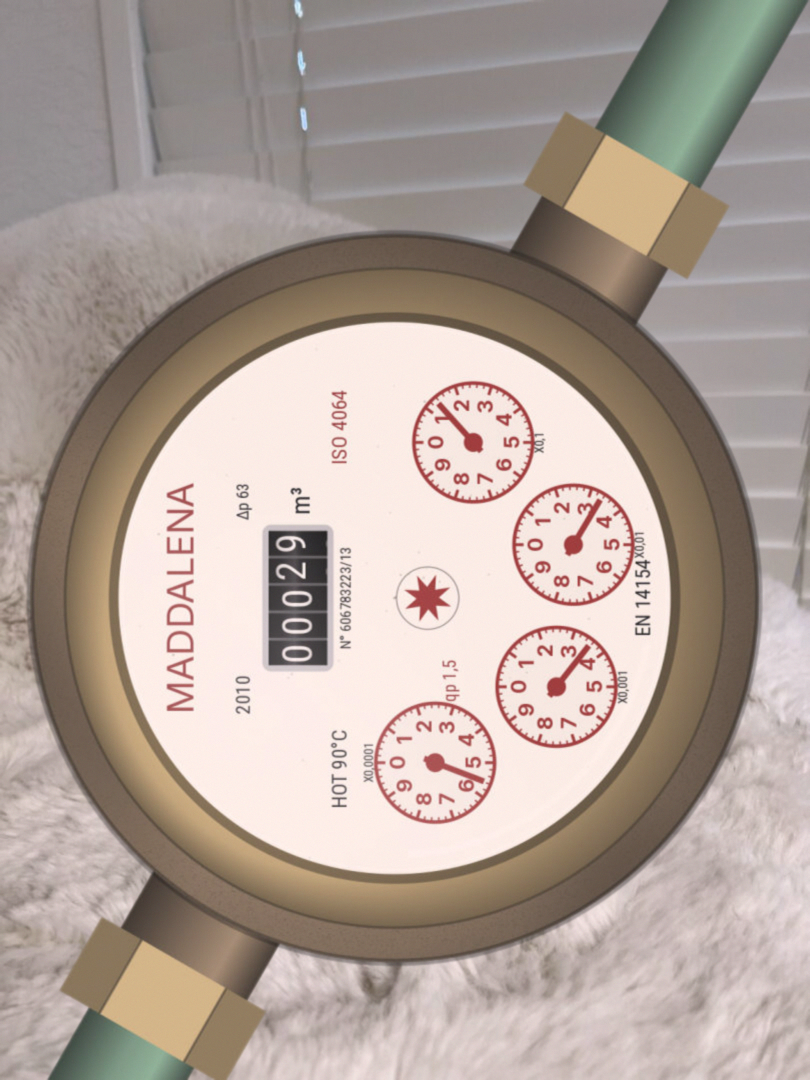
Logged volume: 29.1335 m³
